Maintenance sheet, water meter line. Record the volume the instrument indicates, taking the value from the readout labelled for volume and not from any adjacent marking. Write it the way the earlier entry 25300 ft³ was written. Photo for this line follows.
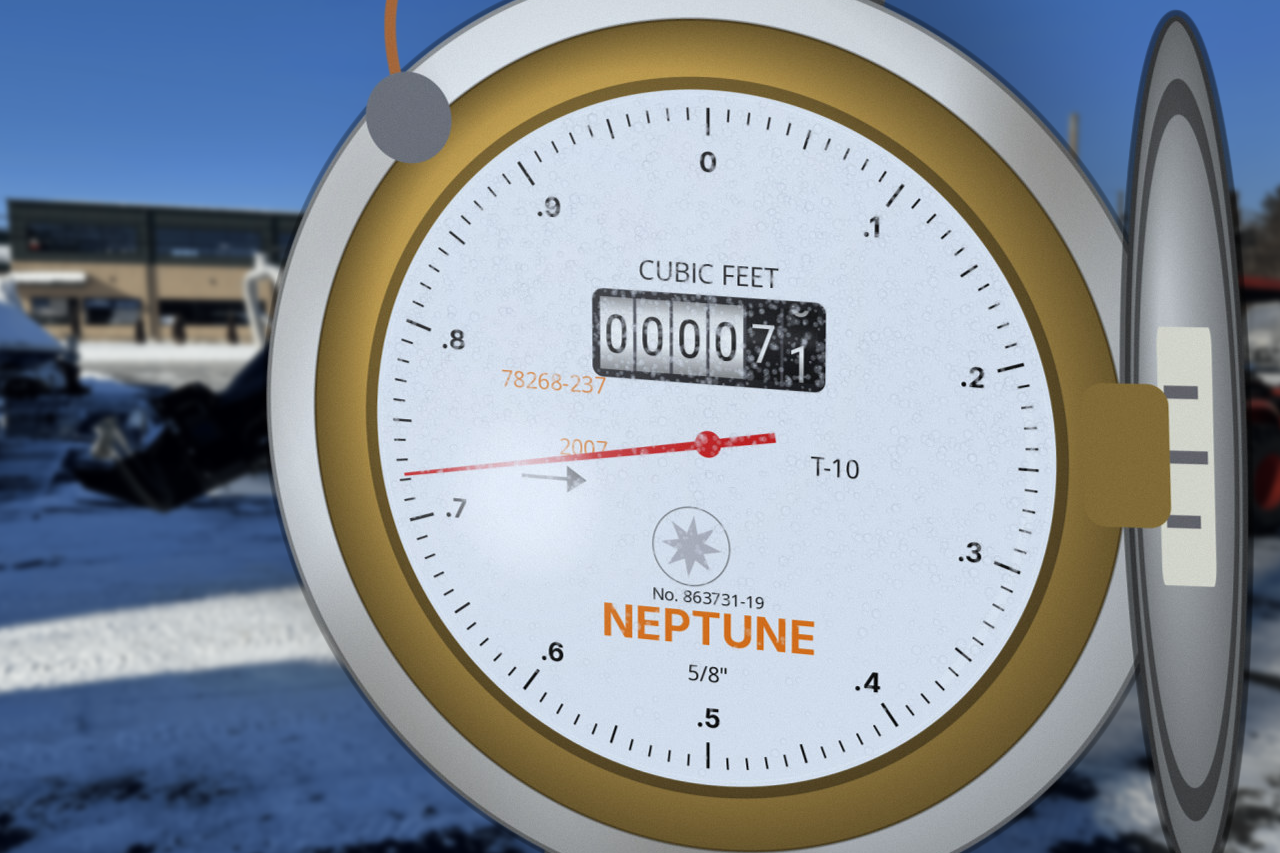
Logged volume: 70.72 ft³
